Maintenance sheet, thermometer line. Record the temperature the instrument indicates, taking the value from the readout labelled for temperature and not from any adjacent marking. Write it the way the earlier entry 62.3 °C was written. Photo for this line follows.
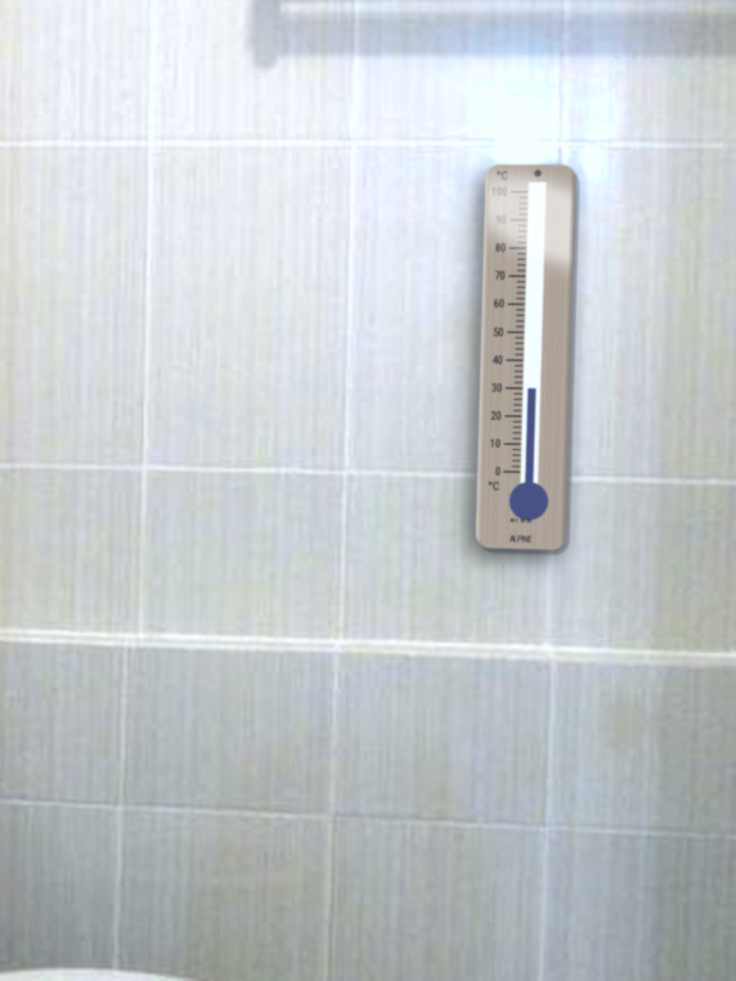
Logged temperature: 30 °C
